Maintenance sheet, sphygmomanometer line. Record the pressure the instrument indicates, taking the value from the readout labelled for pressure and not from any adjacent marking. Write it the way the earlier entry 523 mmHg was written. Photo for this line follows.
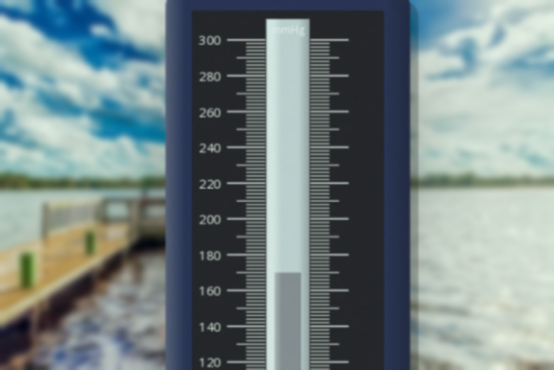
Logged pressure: 170 mmHg
